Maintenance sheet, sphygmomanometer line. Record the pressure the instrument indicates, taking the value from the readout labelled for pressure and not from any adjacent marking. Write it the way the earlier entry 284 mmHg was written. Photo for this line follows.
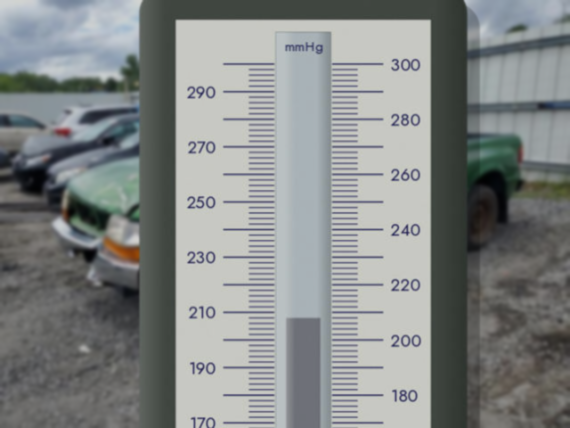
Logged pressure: 208 mmHg
